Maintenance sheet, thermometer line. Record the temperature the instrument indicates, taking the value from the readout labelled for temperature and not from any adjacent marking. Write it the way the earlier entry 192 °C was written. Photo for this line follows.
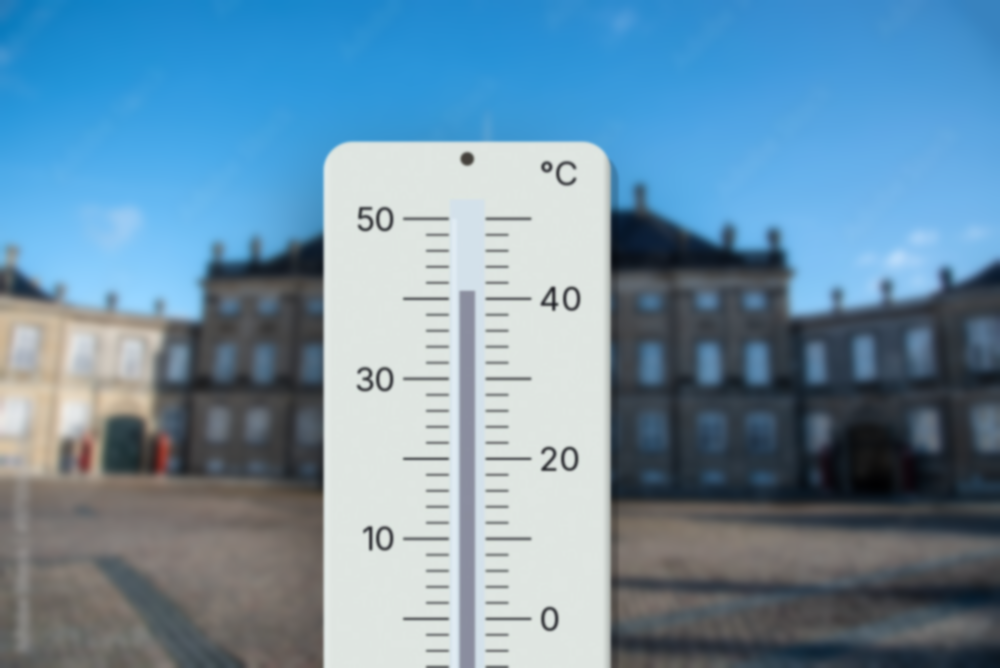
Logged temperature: 41 °C
